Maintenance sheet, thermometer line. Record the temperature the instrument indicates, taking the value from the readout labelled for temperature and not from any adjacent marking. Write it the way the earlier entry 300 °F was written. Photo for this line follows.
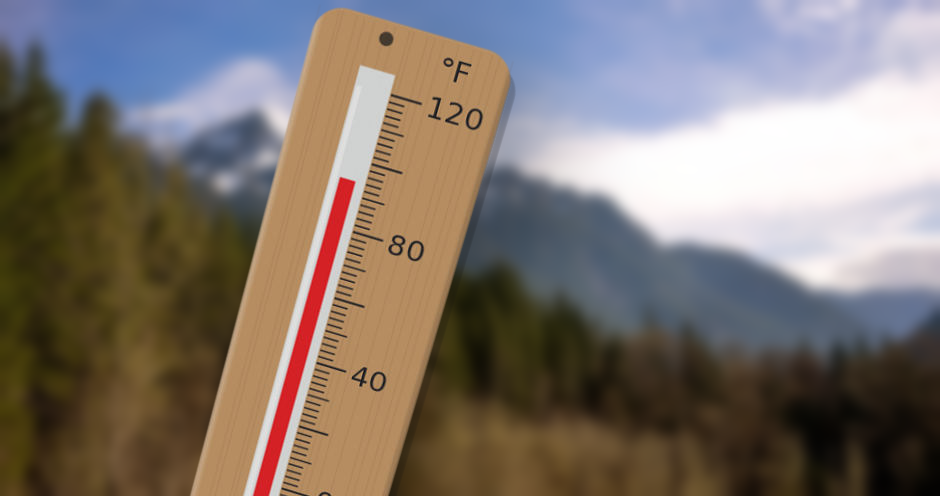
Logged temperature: 94 °F
